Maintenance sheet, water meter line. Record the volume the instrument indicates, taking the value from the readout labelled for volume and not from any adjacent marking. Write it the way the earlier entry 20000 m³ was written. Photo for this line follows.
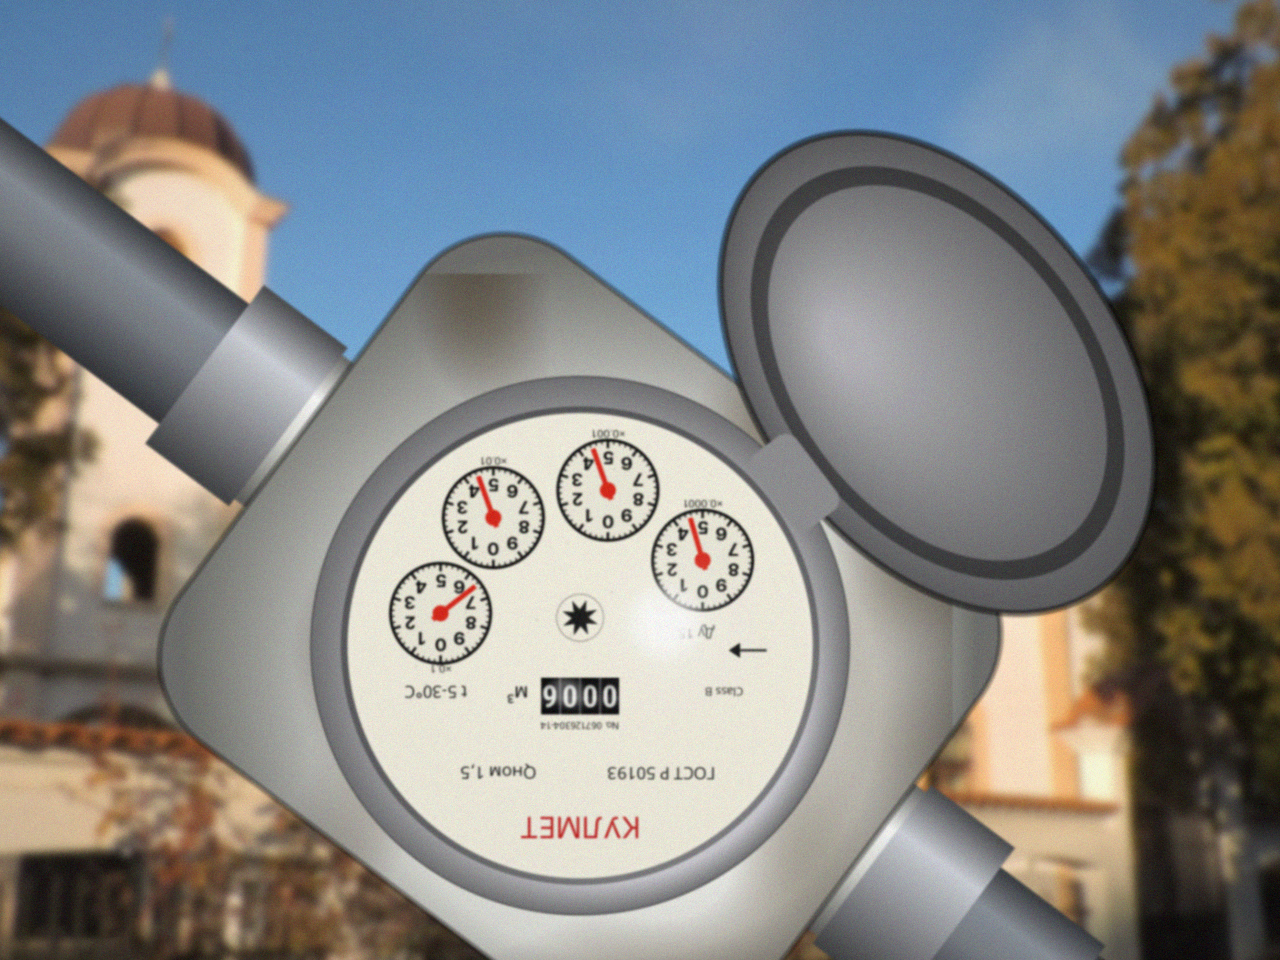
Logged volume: 6.6444 m³
